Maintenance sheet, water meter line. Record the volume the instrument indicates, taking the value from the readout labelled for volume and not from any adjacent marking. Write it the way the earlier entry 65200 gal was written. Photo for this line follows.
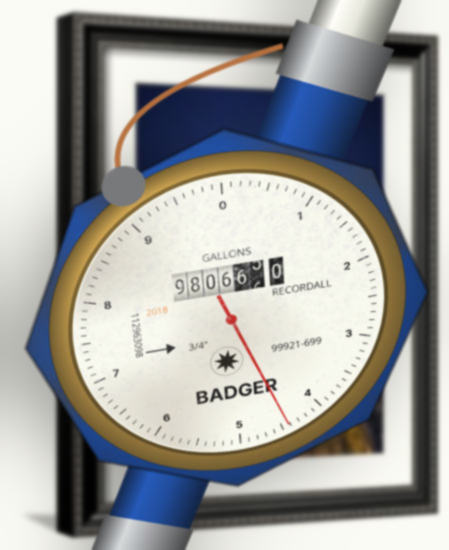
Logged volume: 9806654.4 gal
